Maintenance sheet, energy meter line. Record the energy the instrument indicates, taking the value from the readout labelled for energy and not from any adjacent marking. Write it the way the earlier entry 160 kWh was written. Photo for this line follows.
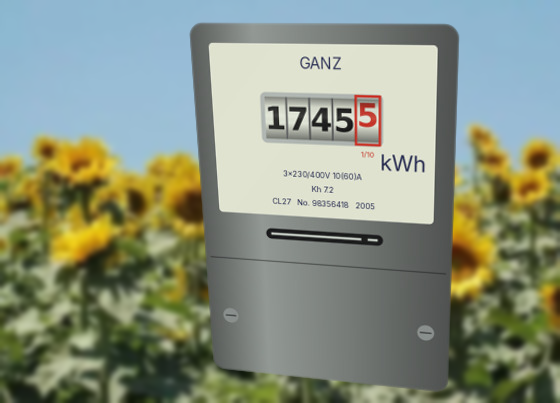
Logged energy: 1745.5 kWh
